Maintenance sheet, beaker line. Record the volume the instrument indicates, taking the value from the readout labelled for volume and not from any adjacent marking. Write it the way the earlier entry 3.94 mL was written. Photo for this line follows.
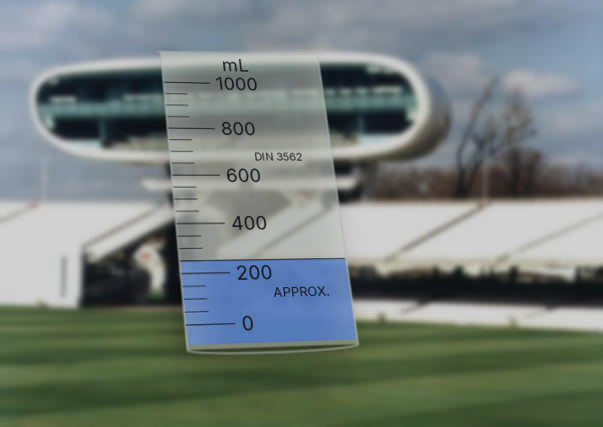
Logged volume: 250 mL
